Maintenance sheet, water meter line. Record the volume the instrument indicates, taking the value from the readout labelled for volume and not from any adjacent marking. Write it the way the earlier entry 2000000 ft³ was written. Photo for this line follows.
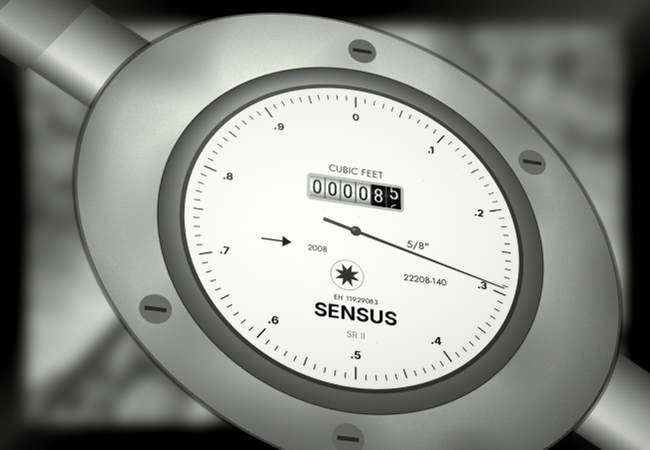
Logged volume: 85.29 ft³
